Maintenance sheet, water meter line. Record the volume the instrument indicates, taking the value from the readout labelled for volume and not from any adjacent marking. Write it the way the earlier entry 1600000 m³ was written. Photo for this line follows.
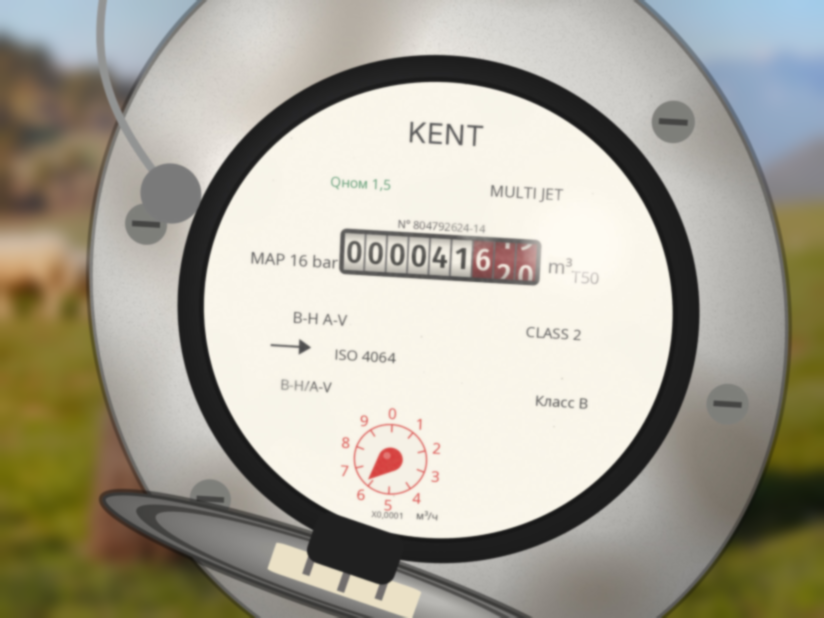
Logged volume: 41.6196 m³
